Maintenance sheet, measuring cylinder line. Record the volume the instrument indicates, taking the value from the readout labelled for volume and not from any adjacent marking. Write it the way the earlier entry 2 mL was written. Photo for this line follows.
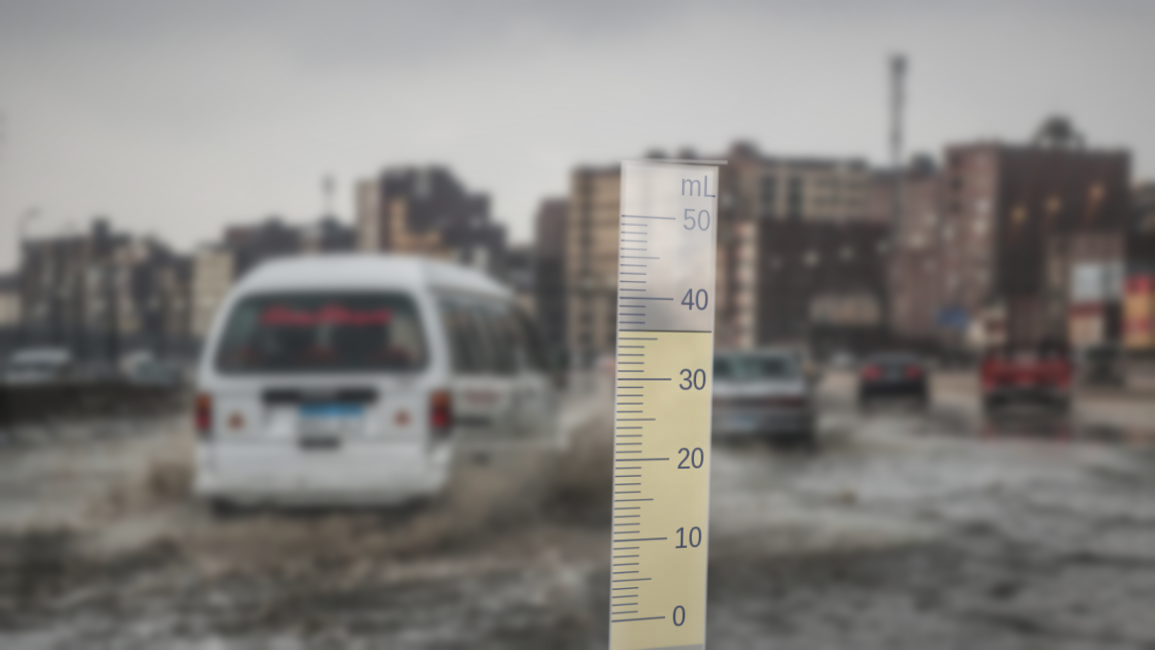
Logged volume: 36 mL
